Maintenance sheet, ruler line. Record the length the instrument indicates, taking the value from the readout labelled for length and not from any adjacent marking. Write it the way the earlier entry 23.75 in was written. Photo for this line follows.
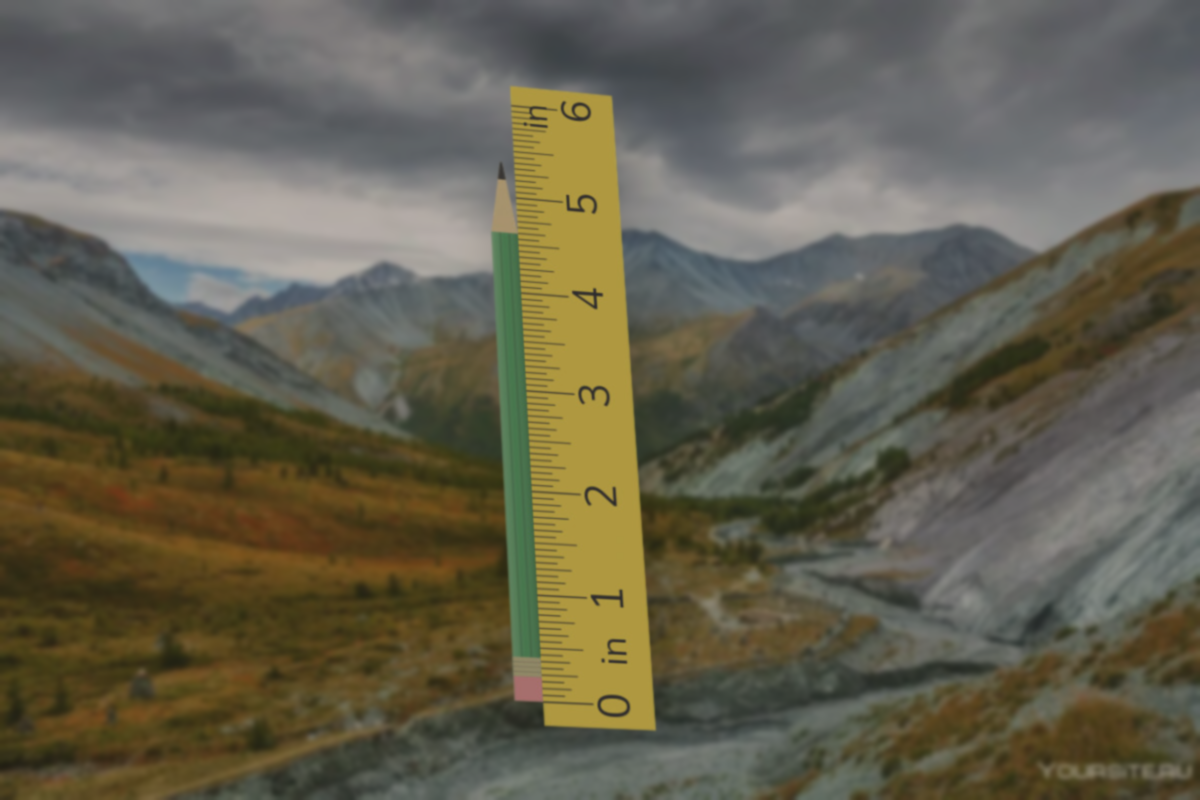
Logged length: 5.375 in
